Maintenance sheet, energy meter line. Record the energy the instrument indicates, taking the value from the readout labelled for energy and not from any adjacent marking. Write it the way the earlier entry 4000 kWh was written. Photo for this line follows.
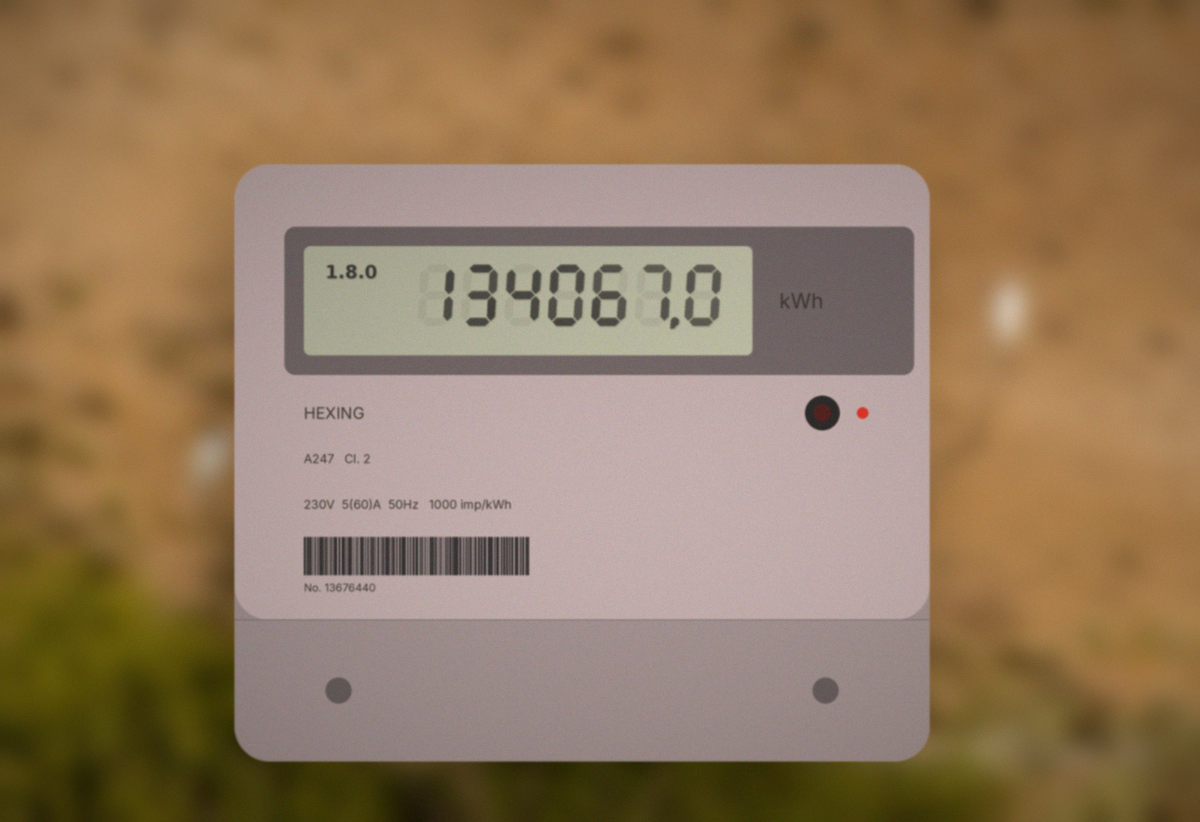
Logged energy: 134067.0 kWh
